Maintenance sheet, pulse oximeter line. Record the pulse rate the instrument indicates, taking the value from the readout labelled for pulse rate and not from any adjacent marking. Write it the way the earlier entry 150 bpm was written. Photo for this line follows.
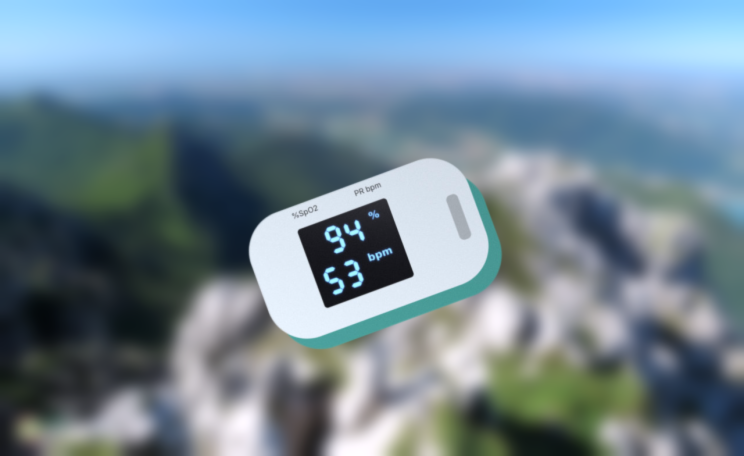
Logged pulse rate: 53 bpm
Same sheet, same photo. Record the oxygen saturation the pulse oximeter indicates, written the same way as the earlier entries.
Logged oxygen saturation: 94 %
